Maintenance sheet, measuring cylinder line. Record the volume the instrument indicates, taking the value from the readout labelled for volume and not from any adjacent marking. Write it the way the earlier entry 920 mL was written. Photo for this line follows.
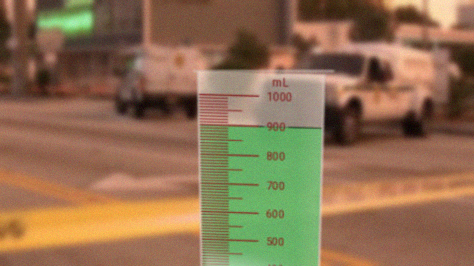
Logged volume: 900 mL
